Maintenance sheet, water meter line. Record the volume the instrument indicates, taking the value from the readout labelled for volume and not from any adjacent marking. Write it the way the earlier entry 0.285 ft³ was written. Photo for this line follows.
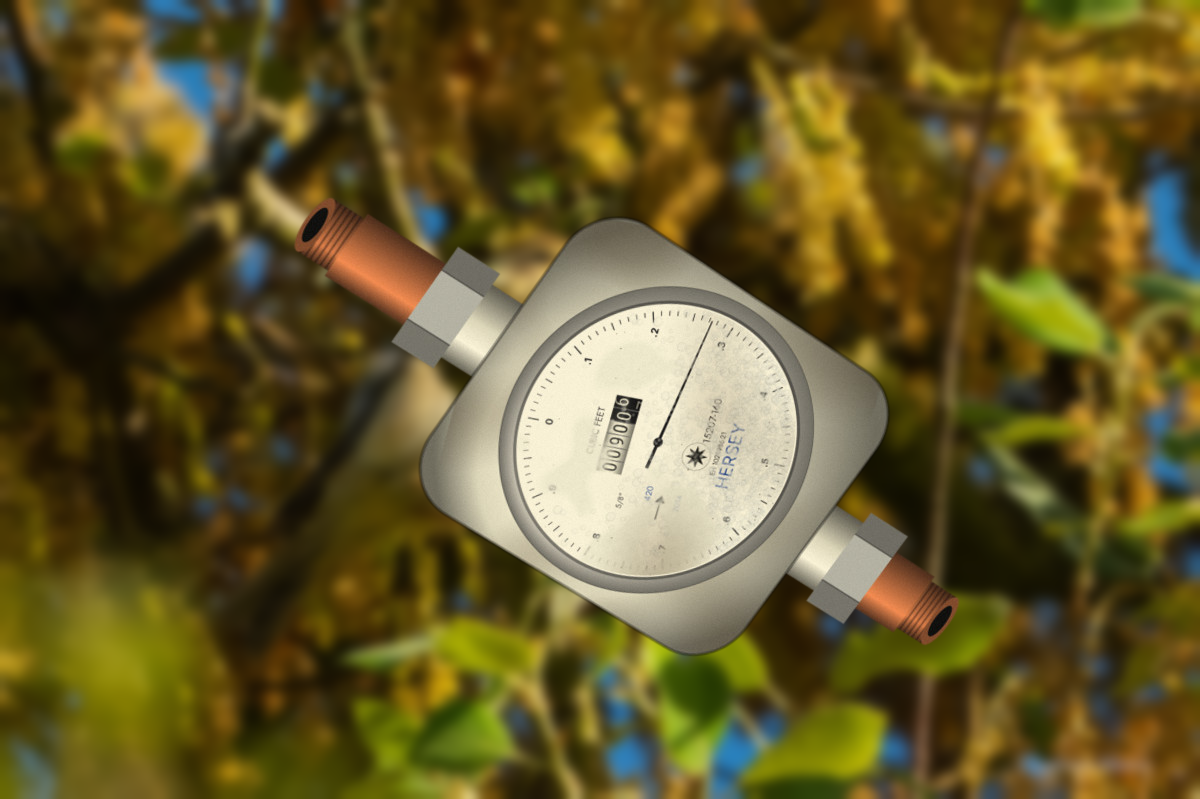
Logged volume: 9006.27 ft³
